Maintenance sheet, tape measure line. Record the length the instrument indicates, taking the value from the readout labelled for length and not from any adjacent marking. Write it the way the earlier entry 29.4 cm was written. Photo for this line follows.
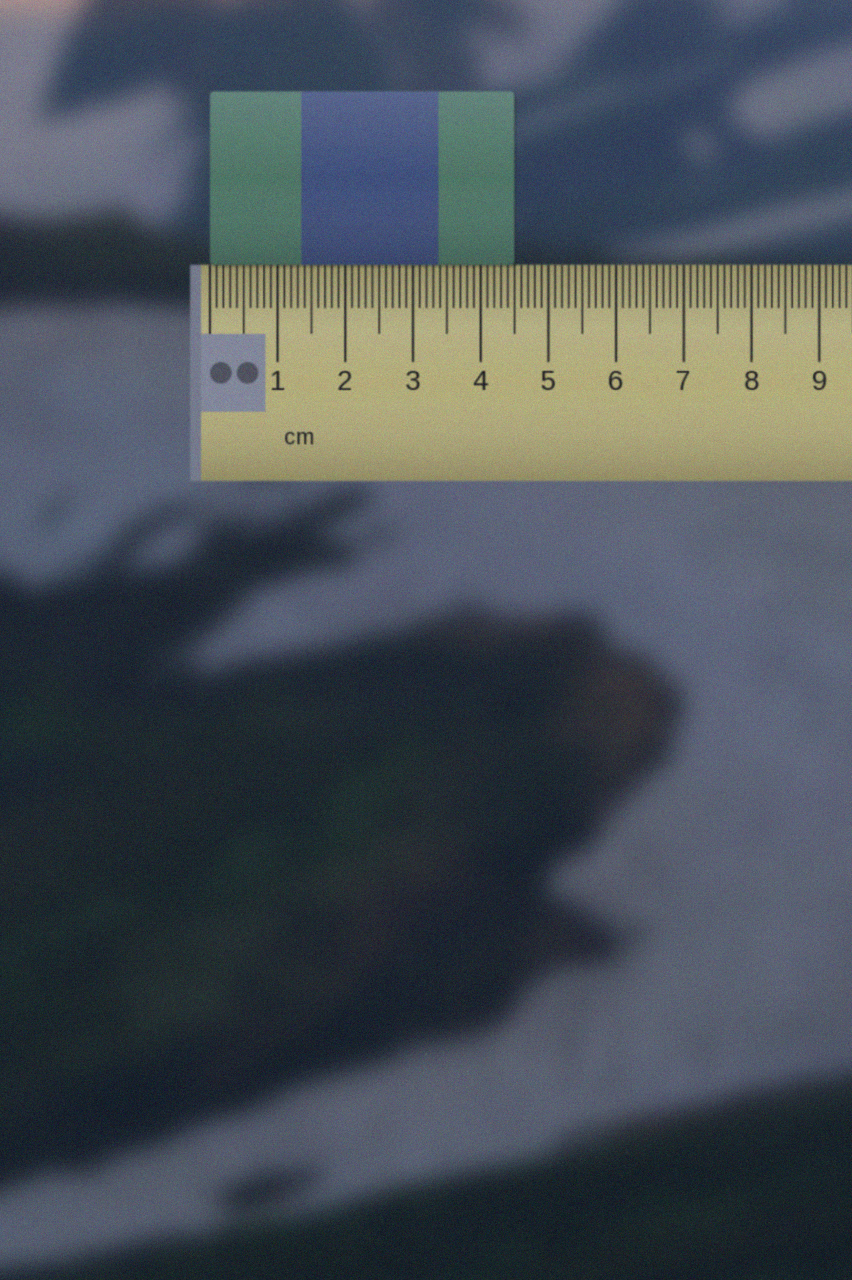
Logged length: 4.5 cm
